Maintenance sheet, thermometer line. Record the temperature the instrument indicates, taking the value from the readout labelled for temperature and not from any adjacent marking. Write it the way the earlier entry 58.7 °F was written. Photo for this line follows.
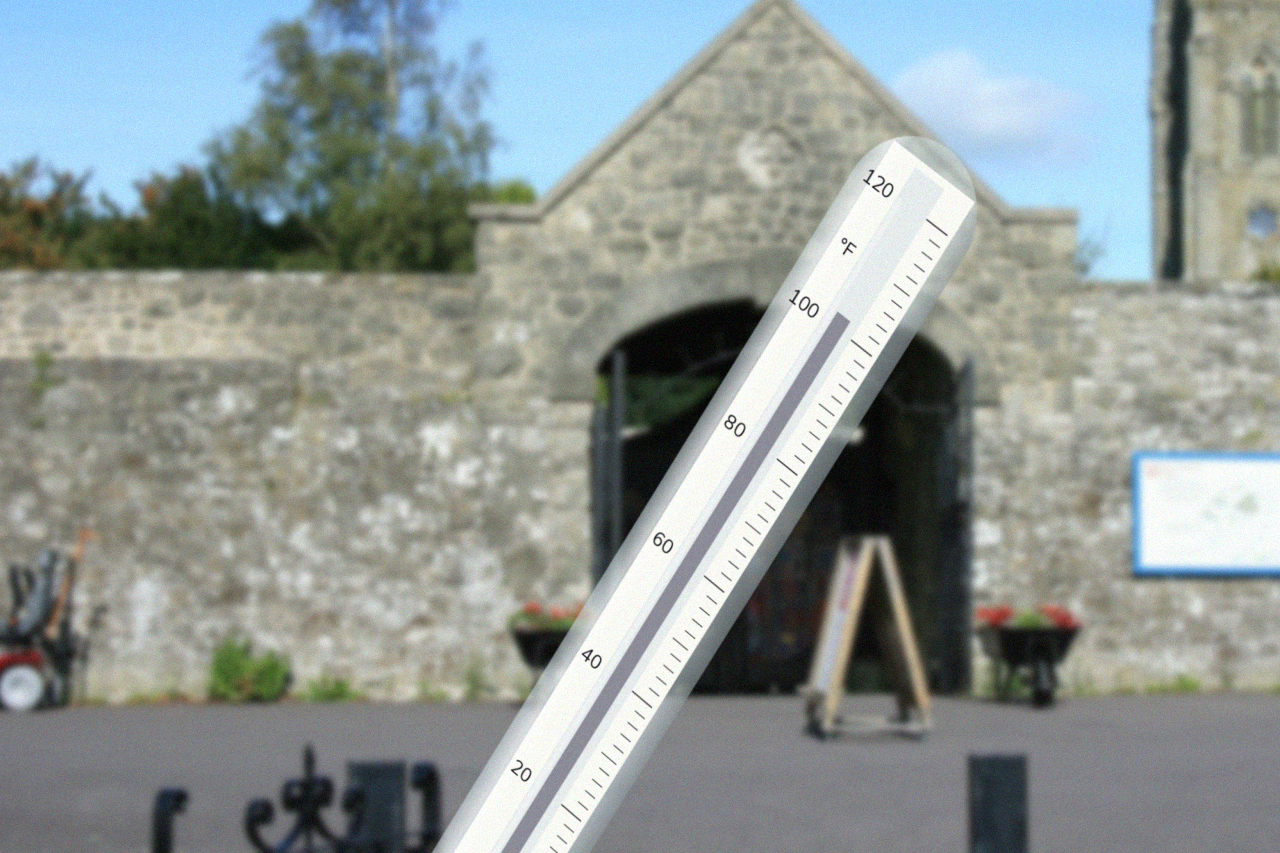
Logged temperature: 102 °F
